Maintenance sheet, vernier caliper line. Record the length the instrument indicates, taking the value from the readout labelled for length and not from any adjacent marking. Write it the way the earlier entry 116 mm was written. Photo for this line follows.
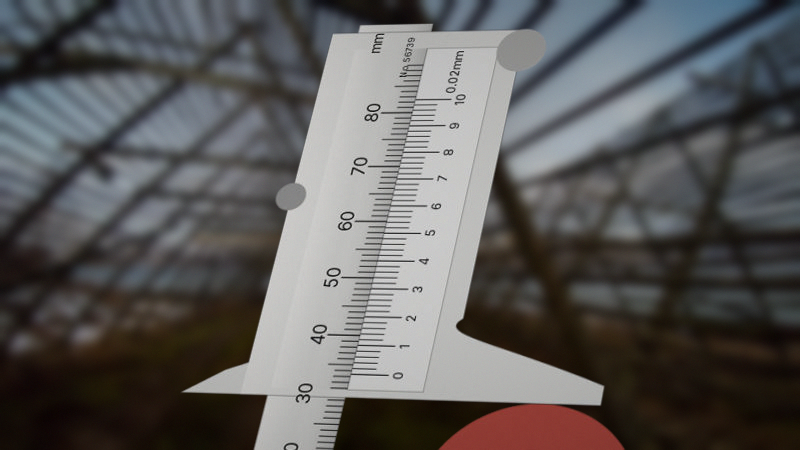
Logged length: 33.4 mm
